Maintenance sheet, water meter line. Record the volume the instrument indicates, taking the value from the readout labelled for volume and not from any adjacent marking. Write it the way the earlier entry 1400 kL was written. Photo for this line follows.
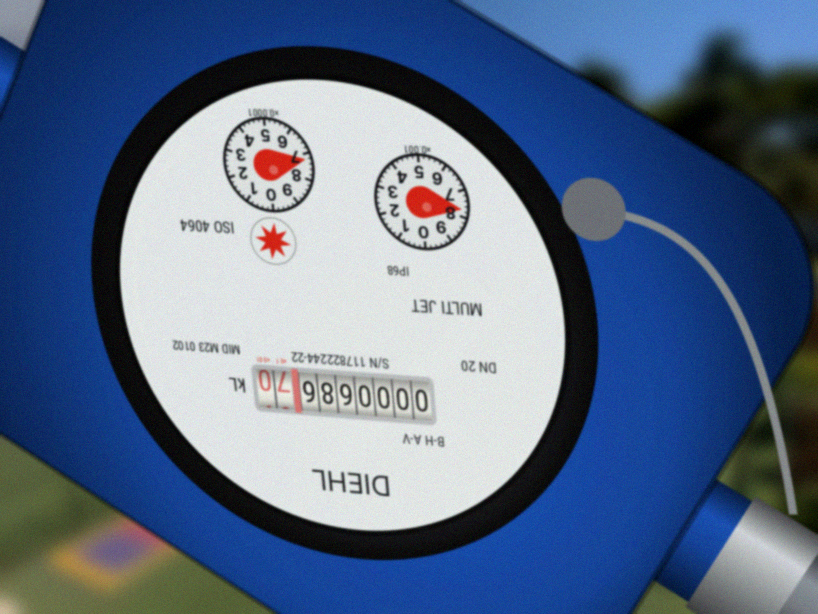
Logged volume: 686.6977 kL
